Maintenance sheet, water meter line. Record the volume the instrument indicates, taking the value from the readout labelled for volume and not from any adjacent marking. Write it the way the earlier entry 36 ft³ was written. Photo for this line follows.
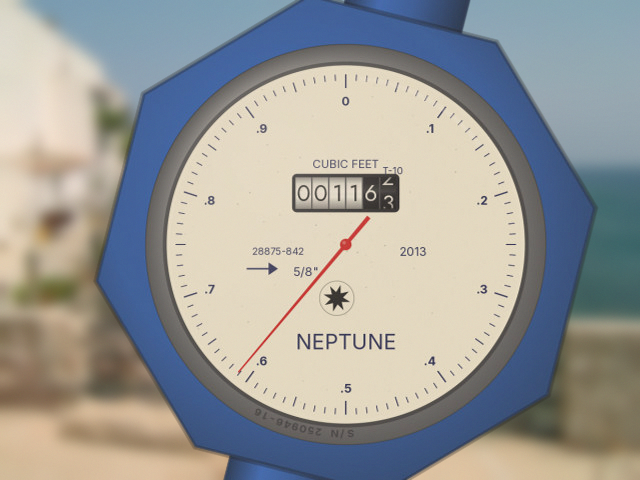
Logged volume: 1162.61 ft³
